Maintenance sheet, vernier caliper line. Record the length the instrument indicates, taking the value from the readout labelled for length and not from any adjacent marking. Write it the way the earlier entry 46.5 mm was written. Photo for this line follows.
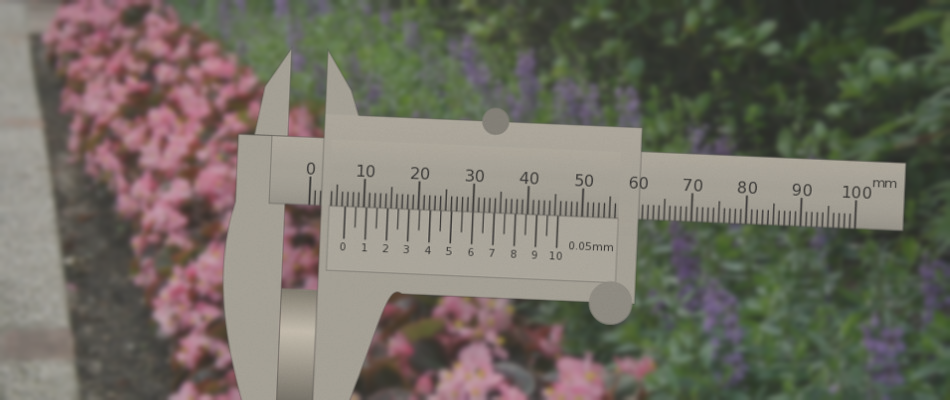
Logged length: 6.6 mm
